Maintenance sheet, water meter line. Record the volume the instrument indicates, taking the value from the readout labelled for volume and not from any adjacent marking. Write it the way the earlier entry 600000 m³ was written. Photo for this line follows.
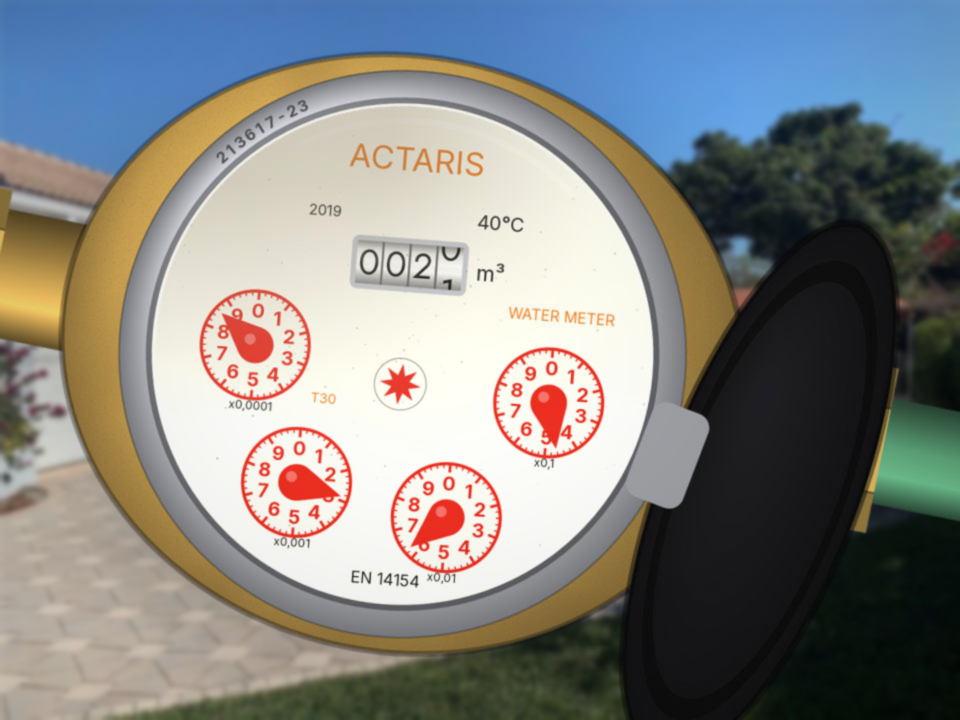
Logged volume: 20.4628 m³
